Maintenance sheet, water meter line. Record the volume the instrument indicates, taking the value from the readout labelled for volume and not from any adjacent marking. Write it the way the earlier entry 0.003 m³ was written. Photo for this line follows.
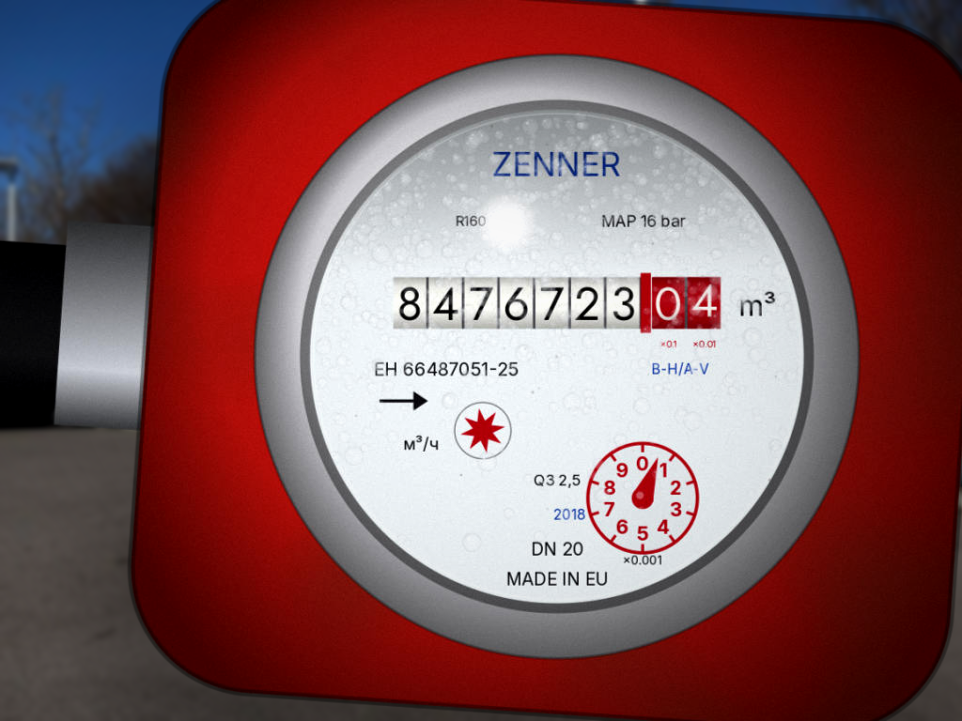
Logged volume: 8476723.040 m³
